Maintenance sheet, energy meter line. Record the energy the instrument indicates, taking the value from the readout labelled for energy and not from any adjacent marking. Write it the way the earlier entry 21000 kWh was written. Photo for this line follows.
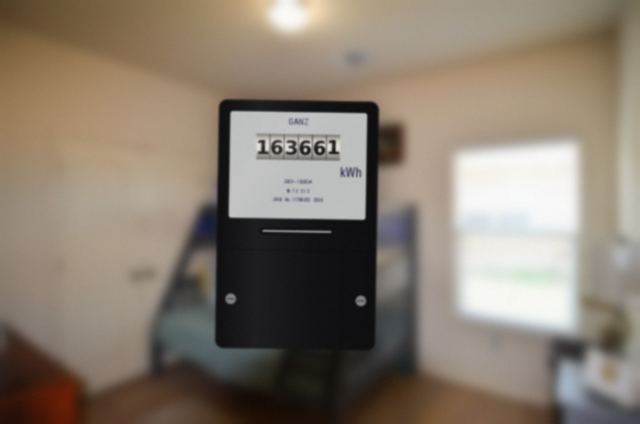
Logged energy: 163661 kWh
